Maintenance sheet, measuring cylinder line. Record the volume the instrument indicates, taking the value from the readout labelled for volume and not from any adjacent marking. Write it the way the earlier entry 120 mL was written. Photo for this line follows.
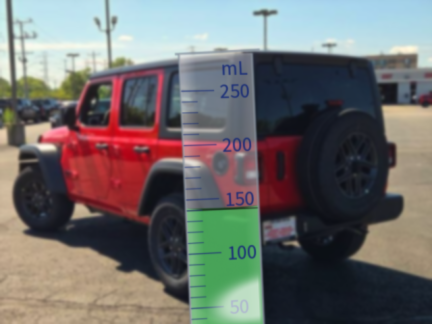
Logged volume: 140 mL
